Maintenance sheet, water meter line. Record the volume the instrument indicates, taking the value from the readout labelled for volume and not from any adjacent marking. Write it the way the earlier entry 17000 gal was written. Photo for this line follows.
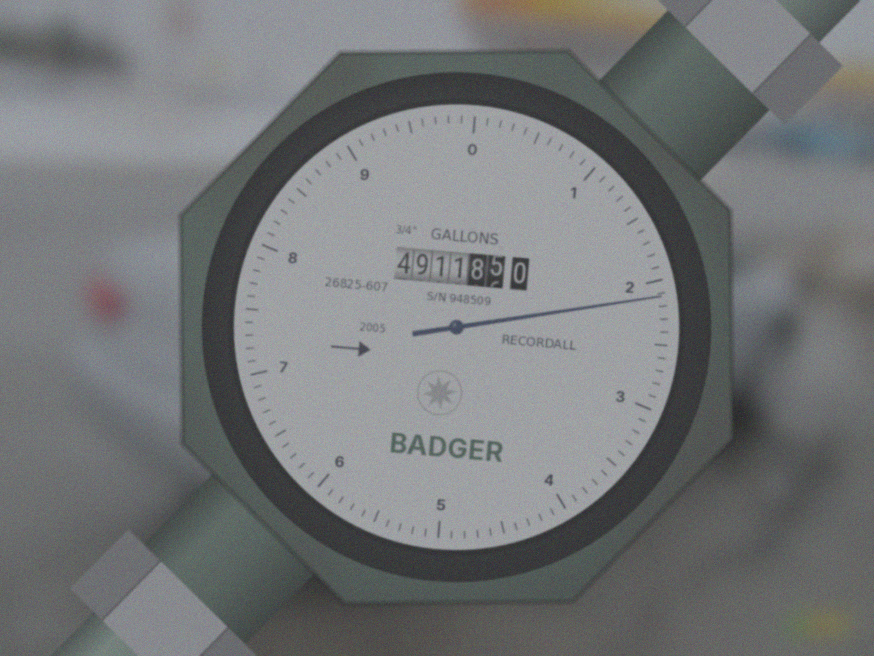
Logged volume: 4911852.1 gal
